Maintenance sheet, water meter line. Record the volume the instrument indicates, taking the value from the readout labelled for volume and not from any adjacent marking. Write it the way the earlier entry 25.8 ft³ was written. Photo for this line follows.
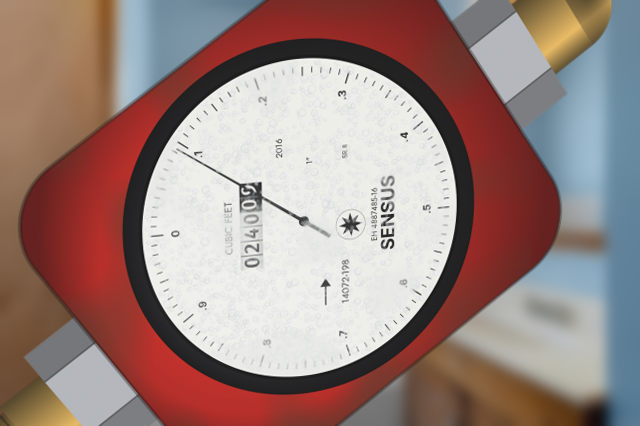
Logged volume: 24009.09 ft³
